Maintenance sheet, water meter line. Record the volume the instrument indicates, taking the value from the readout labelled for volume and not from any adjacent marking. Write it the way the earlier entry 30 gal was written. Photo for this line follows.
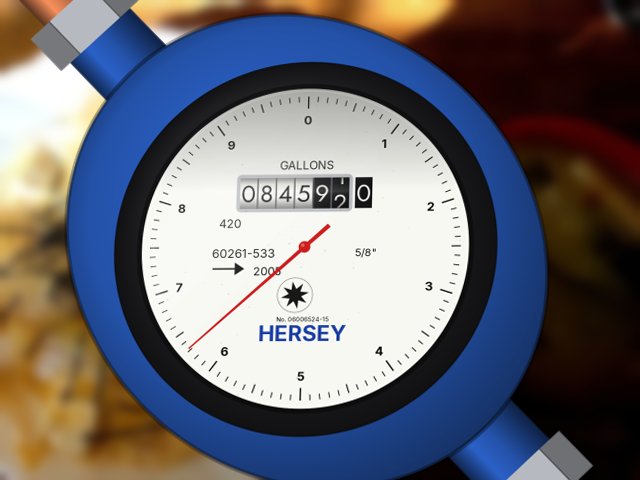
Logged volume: 845916.3 gal
